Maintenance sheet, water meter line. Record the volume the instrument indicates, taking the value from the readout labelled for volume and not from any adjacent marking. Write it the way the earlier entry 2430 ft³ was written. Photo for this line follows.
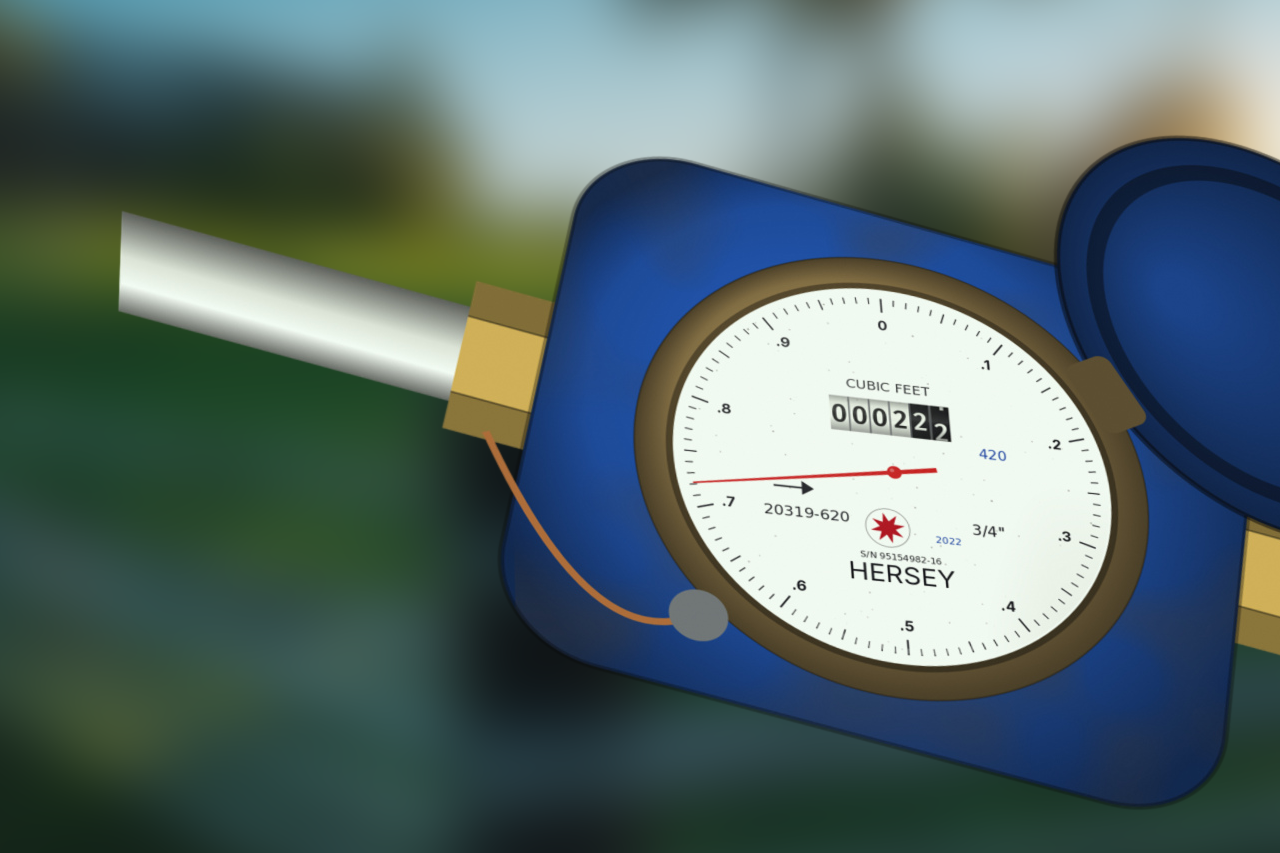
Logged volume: 221.72 ft³
